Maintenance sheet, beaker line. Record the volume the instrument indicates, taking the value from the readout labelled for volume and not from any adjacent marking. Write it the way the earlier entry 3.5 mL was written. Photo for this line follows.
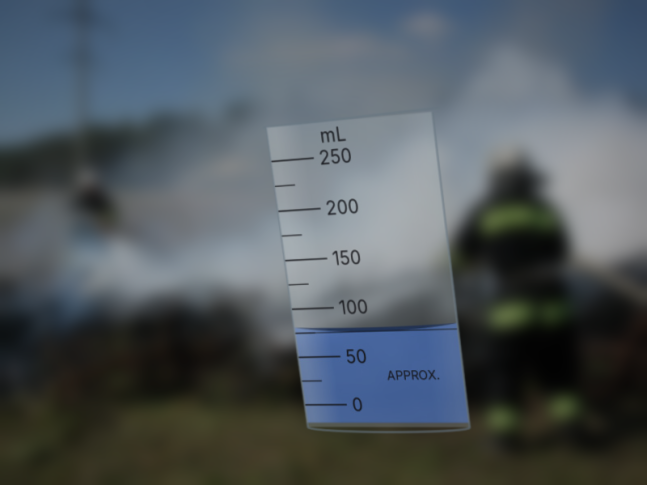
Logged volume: 75 mL
